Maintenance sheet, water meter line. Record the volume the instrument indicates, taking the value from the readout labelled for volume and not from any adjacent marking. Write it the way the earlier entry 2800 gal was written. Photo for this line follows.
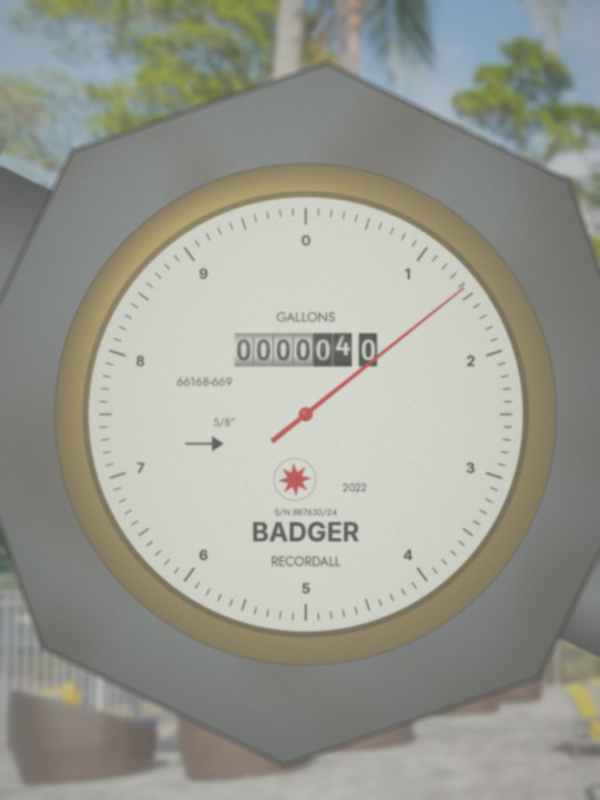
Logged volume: 41.4 gal
